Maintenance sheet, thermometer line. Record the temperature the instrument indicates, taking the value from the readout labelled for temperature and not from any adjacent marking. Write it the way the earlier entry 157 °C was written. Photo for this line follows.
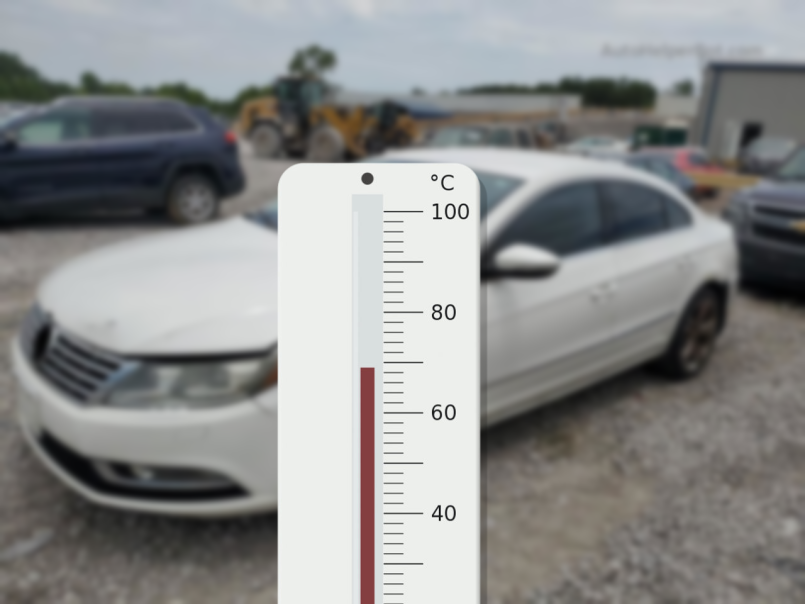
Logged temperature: 69 °C
